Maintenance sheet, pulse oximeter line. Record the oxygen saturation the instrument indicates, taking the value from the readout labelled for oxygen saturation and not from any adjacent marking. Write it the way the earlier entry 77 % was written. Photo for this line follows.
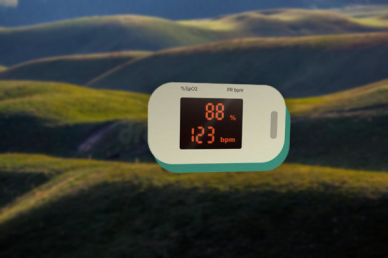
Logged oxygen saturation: 88 %
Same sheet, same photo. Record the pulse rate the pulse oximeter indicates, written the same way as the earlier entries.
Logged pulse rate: 123 bpm
